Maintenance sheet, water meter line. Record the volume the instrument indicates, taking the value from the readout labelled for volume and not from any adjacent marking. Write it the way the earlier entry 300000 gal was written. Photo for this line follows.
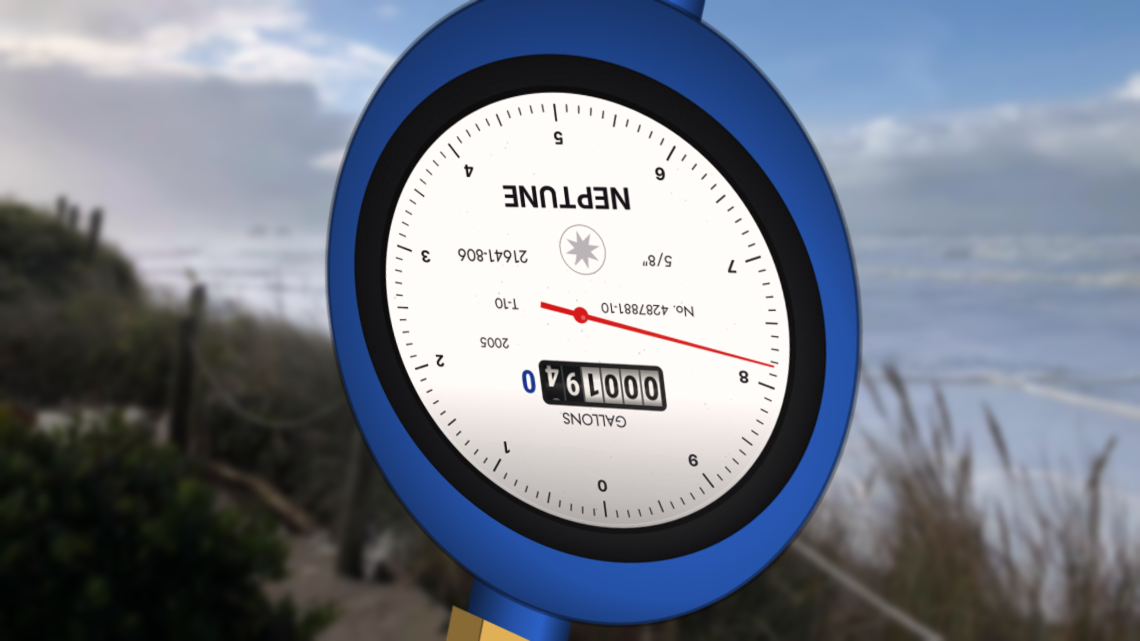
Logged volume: 1937.8 gal
